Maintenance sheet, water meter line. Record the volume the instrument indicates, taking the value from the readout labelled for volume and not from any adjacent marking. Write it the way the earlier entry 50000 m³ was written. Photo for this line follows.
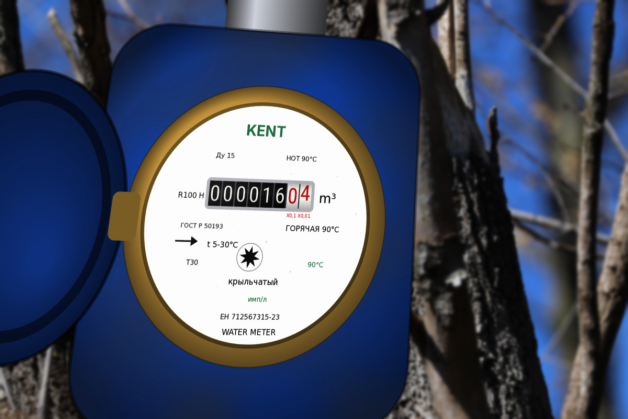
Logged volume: 16.04 m³
